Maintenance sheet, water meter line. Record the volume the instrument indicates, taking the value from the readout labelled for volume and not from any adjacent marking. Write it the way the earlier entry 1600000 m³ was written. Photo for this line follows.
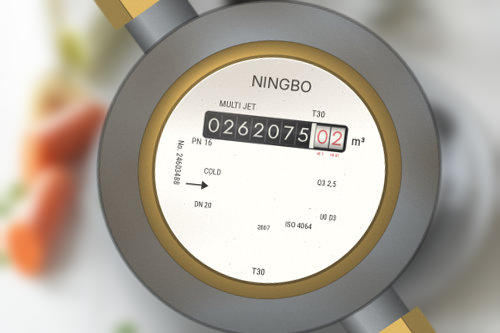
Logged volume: 262075.02 m³
